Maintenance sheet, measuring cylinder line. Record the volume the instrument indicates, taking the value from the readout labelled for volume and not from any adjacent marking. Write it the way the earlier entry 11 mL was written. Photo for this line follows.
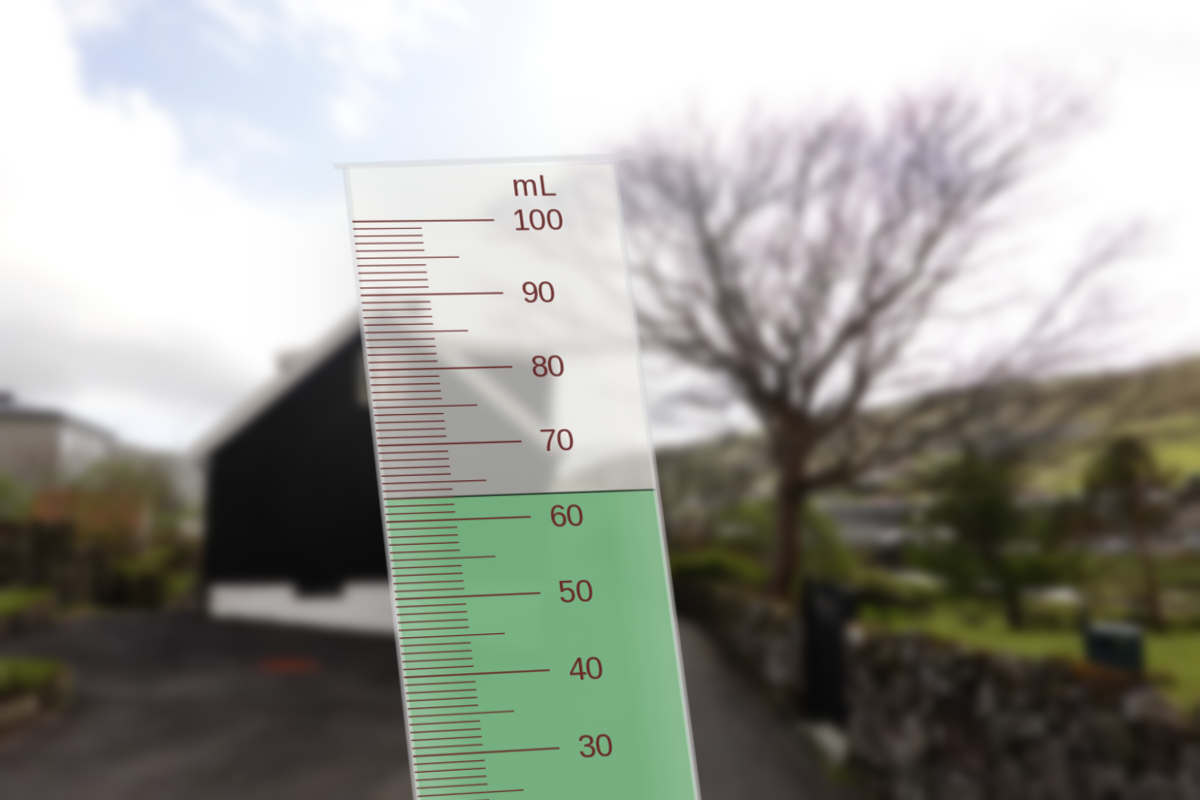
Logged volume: 63 mL
